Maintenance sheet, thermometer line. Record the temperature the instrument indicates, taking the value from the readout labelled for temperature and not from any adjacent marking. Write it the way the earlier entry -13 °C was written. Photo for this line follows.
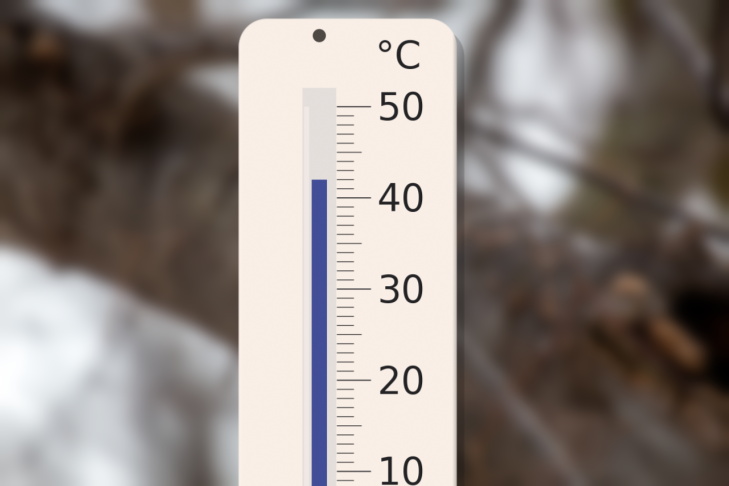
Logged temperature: 42 °C
